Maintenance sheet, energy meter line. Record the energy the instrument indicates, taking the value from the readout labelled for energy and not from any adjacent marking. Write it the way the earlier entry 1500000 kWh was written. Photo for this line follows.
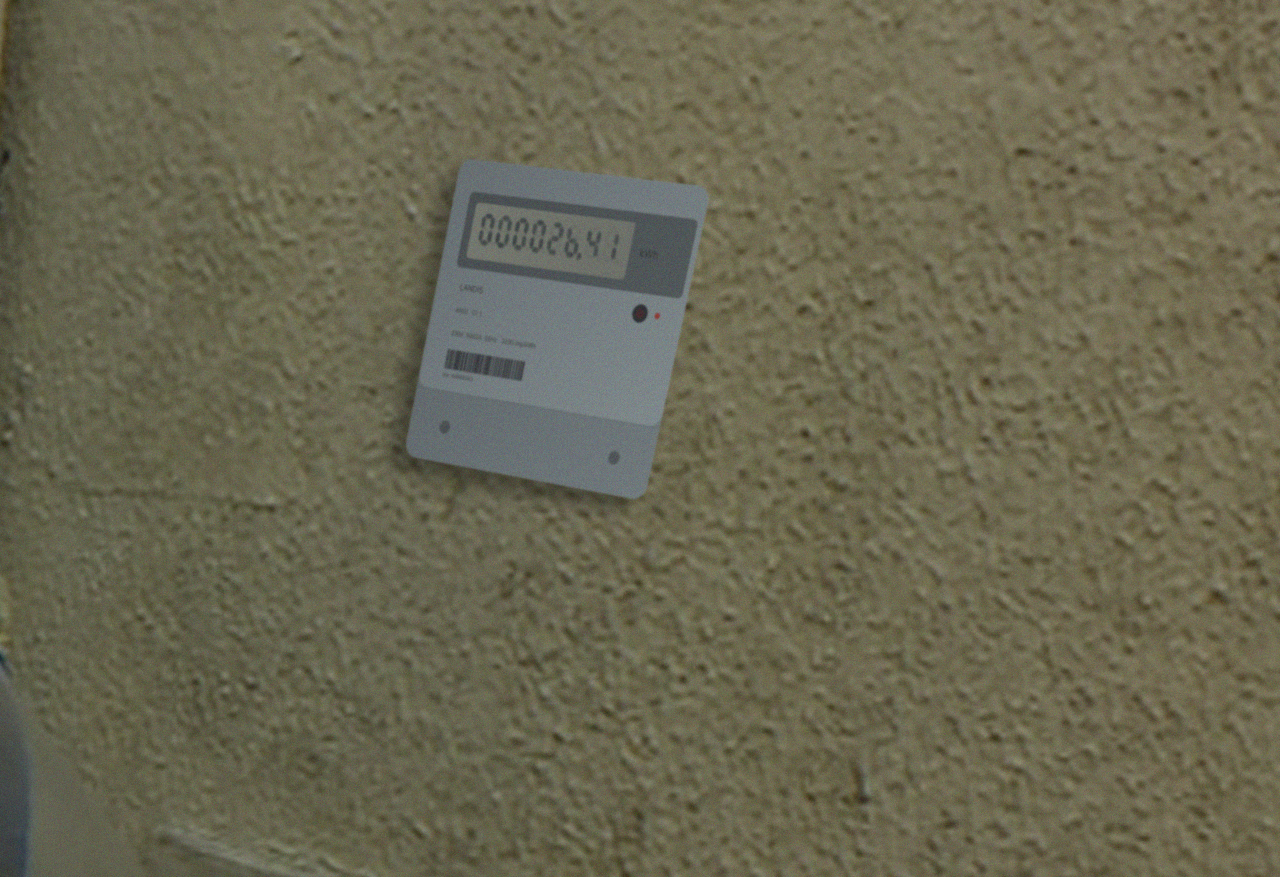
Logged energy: 26.41 kWh
